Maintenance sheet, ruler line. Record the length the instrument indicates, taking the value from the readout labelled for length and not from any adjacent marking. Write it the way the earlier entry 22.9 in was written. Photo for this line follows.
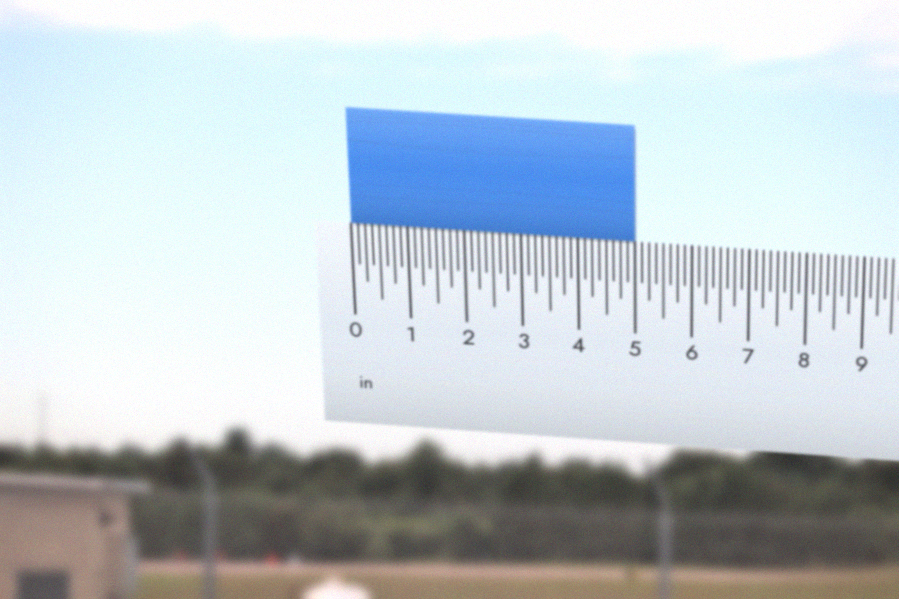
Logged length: 5 in
